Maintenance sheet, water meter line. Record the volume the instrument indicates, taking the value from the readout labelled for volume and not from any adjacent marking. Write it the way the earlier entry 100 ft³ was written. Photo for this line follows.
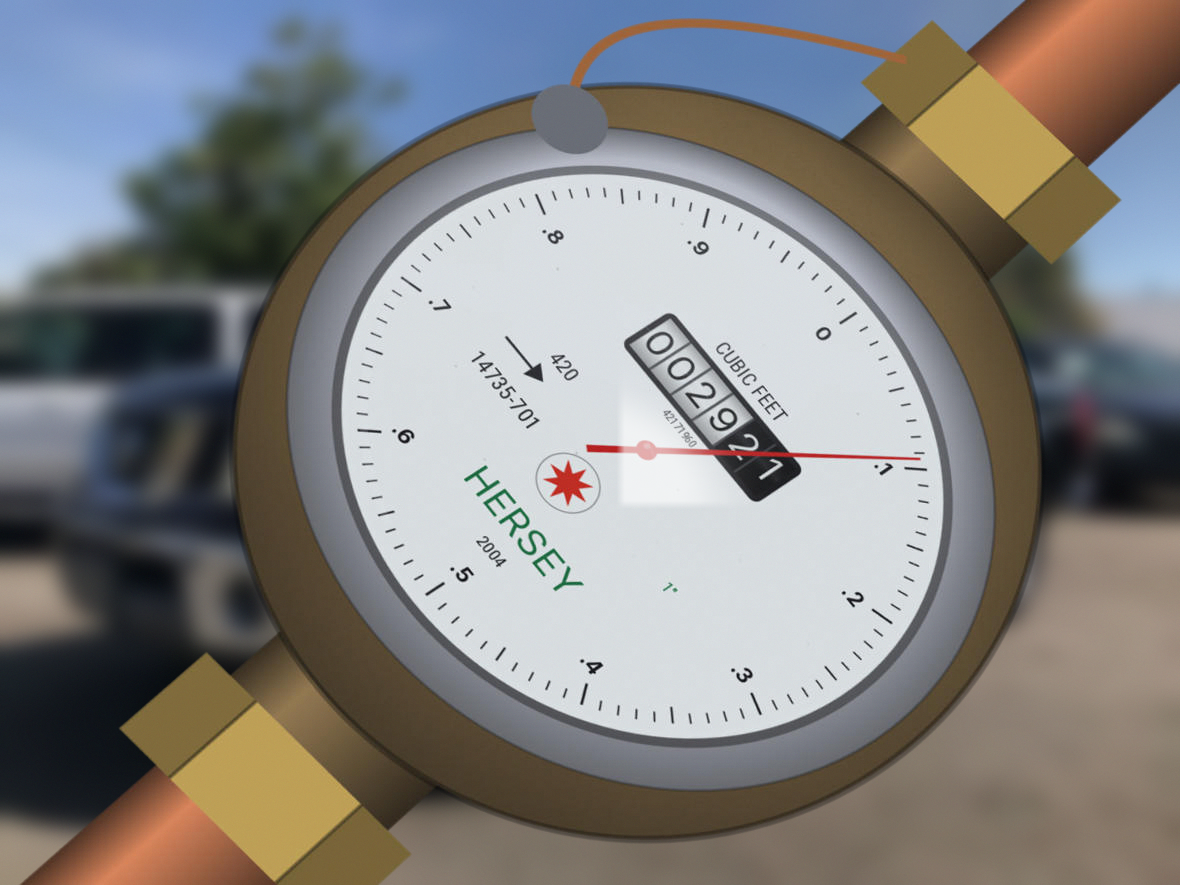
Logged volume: 2921.09 ft³
